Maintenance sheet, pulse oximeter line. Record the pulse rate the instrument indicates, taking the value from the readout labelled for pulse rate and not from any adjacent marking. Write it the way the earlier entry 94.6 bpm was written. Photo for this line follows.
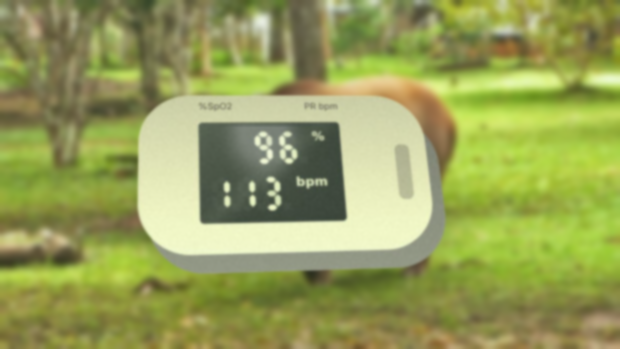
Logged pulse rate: 113 bpm
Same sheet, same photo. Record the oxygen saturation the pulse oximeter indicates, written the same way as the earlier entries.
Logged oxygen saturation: 96 %
